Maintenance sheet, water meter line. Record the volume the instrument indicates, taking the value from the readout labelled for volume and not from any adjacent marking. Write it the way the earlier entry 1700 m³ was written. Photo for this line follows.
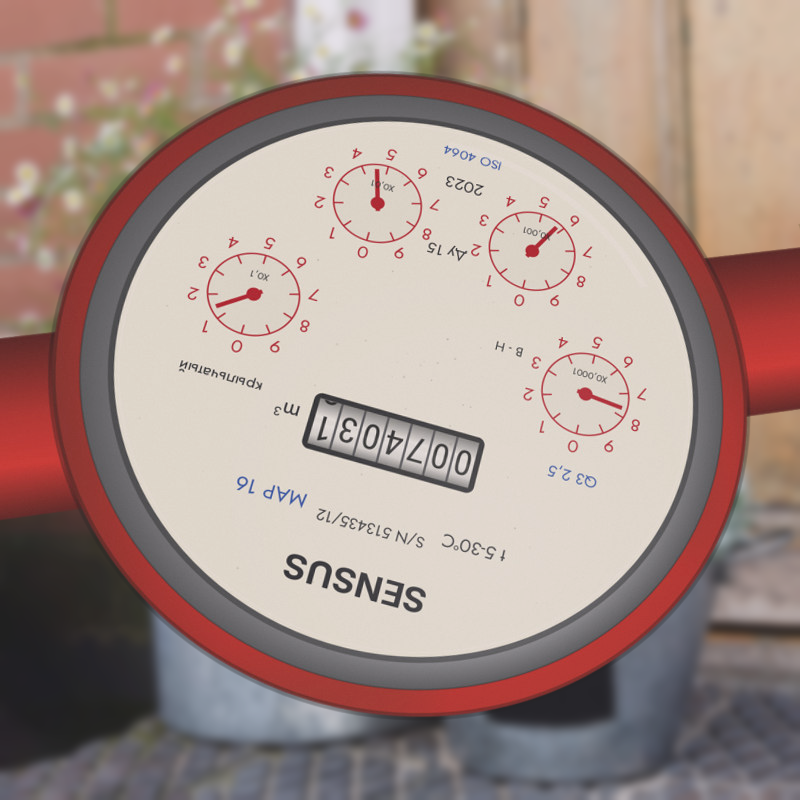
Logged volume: 74031.1457 m³
